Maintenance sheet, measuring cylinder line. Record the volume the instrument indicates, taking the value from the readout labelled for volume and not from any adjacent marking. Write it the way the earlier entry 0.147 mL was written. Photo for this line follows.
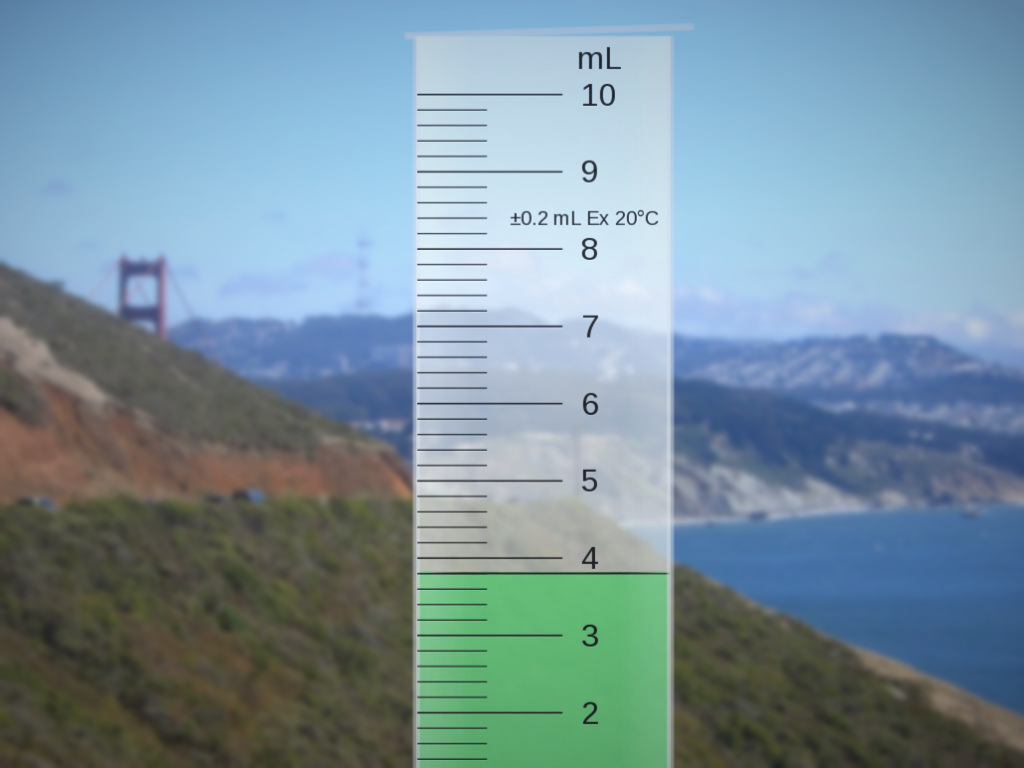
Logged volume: 3.8 mL
